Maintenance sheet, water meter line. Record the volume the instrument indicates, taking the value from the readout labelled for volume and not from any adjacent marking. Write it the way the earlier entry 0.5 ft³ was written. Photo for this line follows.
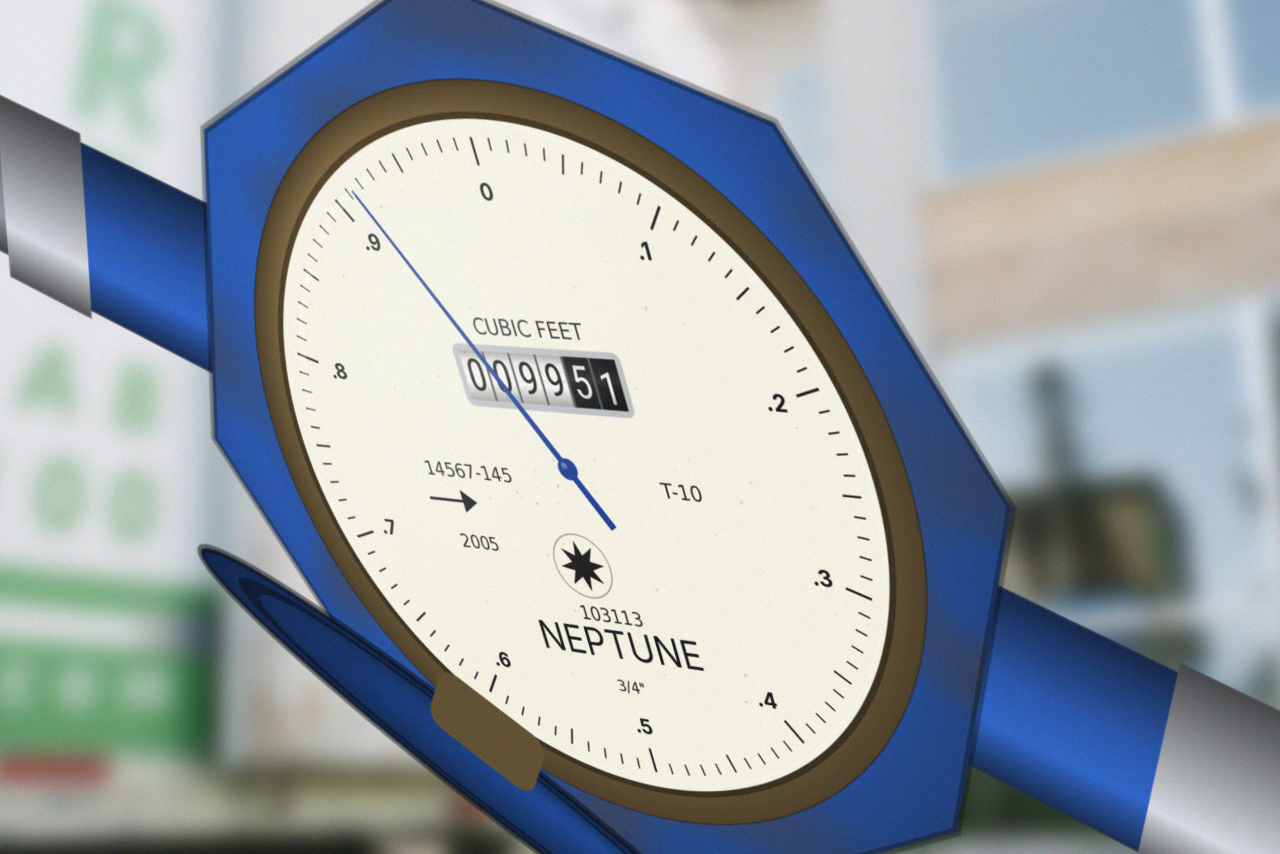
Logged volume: 9950.91 ft³
